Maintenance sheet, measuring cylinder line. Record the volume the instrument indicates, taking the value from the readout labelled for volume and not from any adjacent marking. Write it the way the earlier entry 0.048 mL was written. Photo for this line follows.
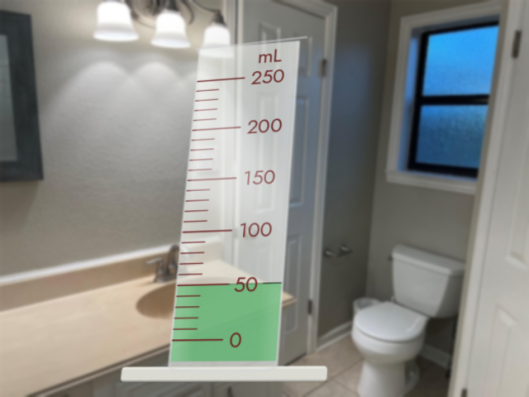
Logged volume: 50 mL
